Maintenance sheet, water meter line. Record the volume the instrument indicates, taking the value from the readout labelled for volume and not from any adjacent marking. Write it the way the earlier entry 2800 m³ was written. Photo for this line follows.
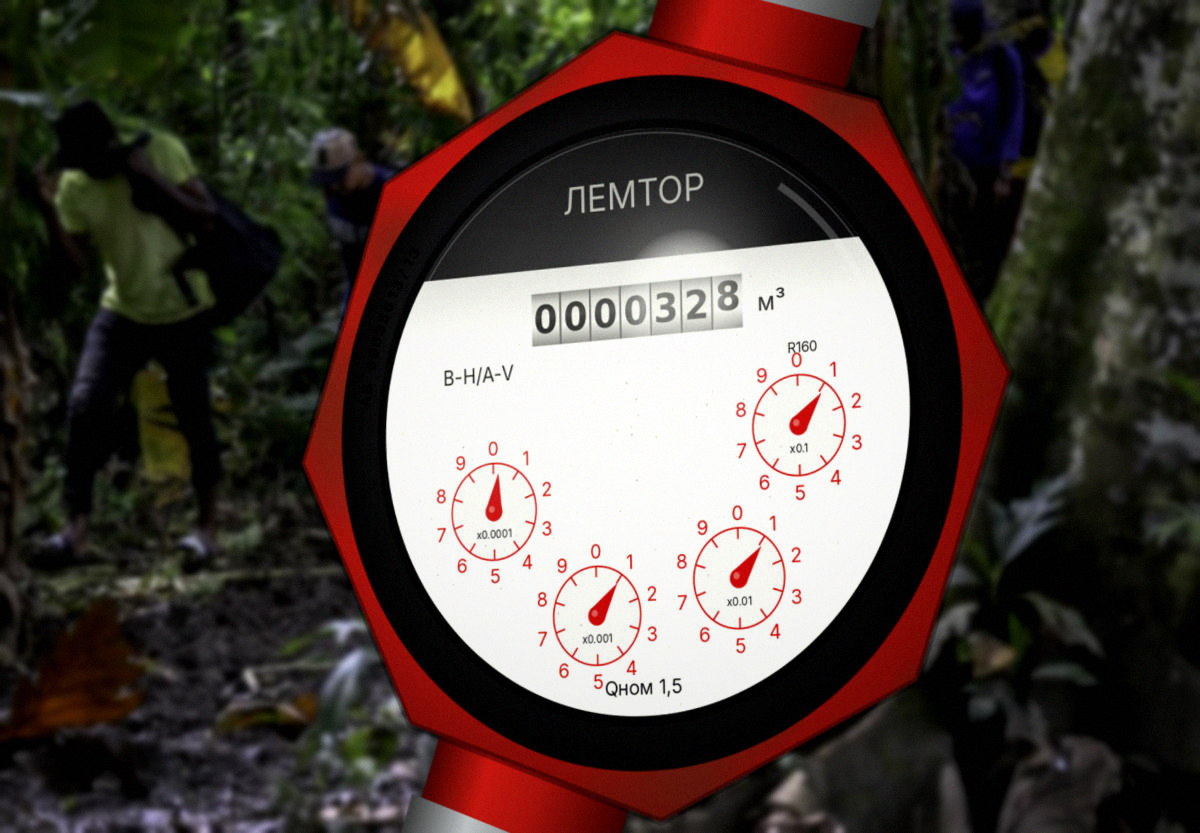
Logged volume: 328.1110 m³
